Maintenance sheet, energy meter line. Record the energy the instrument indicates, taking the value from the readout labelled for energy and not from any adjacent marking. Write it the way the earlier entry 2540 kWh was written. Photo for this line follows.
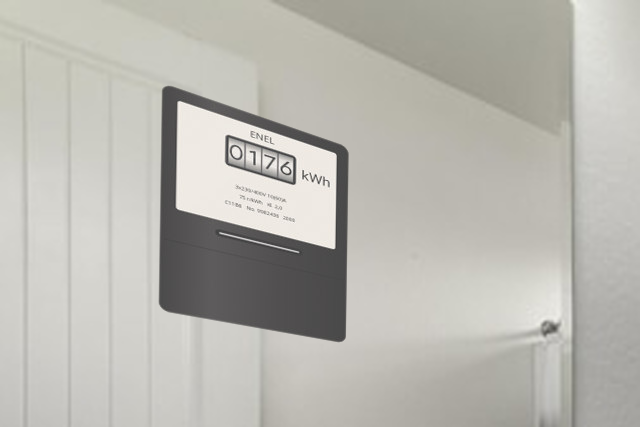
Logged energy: 176 kWh
